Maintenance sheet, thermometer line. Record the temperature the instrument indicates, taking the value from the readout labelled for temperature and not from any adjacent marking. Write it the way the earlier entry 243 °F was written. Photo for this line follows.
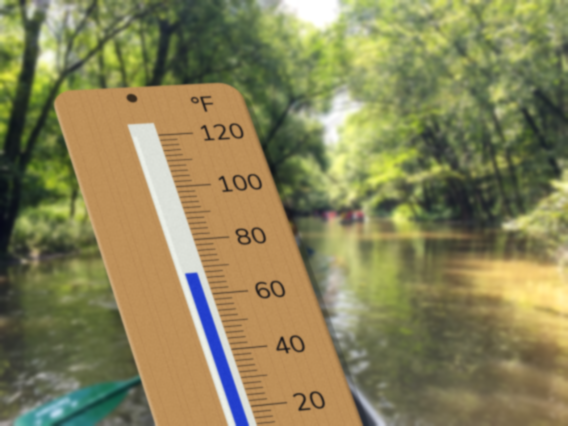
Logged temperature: 68 °F
